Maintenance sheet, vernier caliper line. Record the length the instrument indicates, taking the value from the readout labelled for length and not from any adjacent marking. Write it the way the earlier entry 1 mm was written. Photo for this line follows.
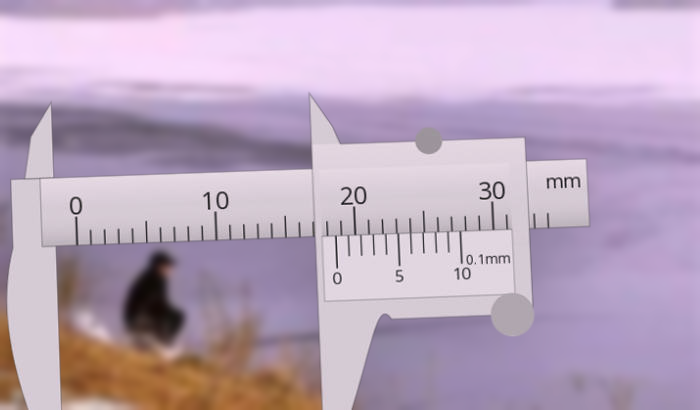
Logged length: 18.6 mm
